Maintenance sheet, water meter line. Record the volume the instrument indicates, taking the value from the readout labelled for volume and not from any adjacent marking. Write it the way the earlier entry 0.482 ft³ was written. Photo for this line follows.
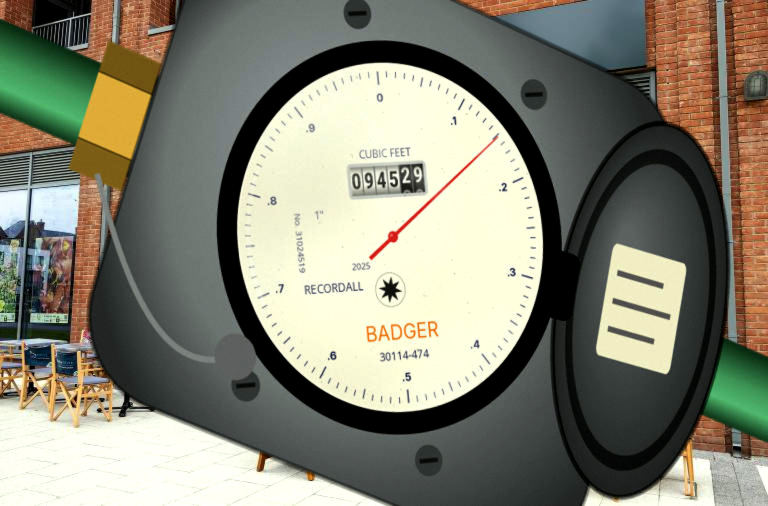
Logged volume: 94529.15 ft³
